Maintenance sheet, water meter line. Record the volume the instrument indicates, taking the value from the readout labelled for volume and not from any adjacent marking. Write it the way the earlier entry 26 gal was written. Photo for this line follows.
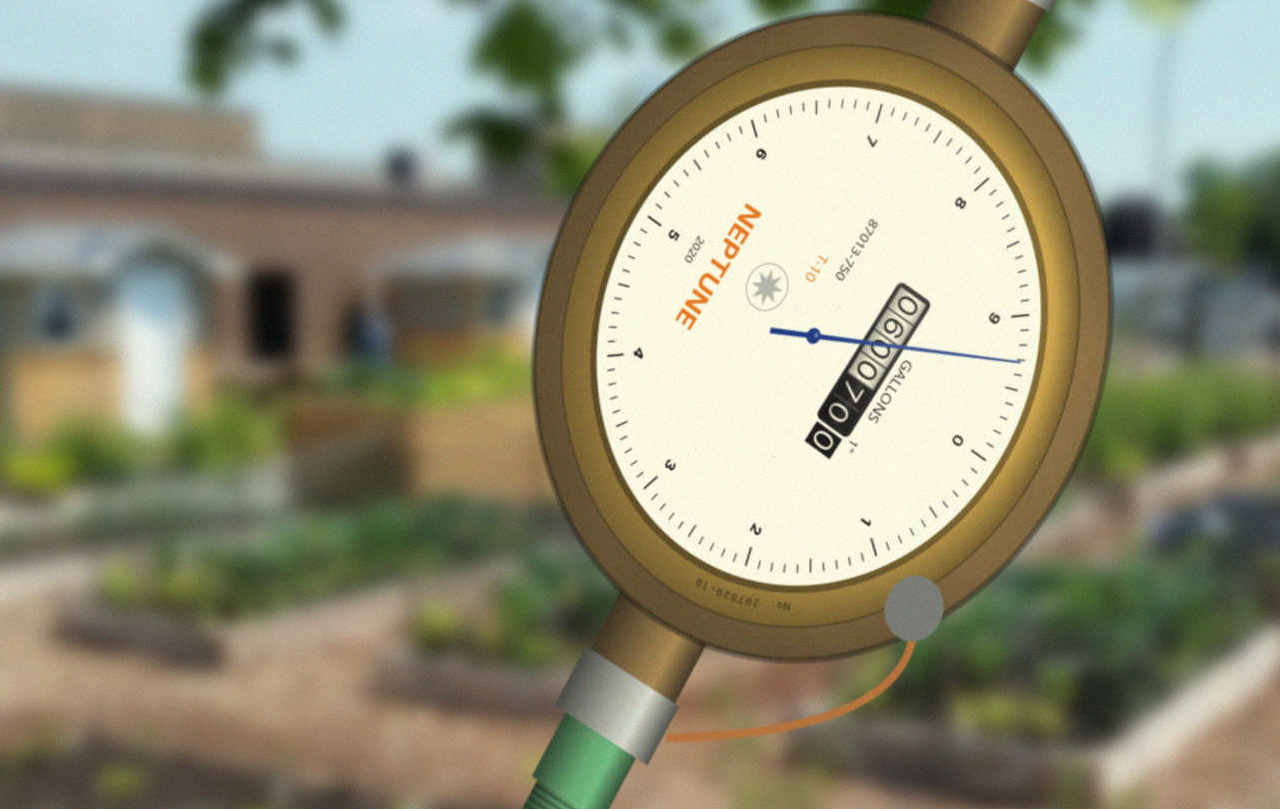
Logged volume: 600699.3 gal
